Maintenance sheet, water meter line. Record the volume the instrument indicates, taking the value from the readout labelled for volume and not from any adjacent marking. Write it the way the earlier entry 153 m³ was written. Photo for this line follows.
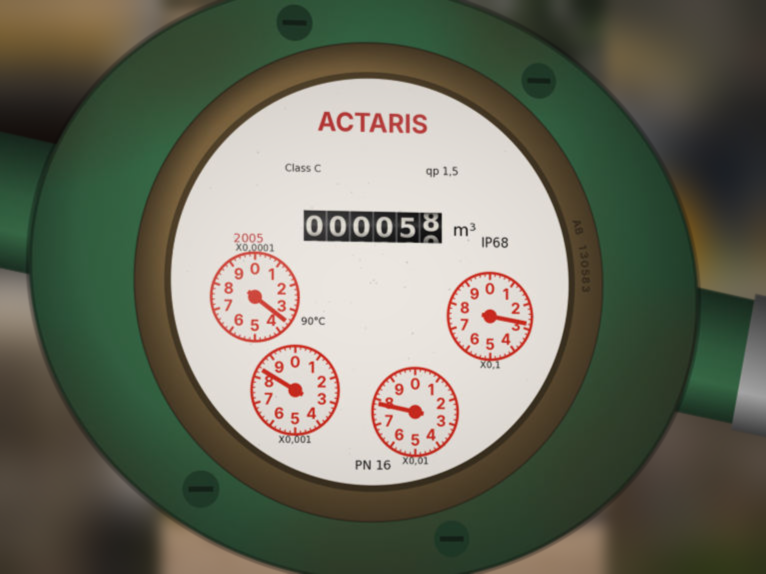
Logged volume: 58.2783 m³
